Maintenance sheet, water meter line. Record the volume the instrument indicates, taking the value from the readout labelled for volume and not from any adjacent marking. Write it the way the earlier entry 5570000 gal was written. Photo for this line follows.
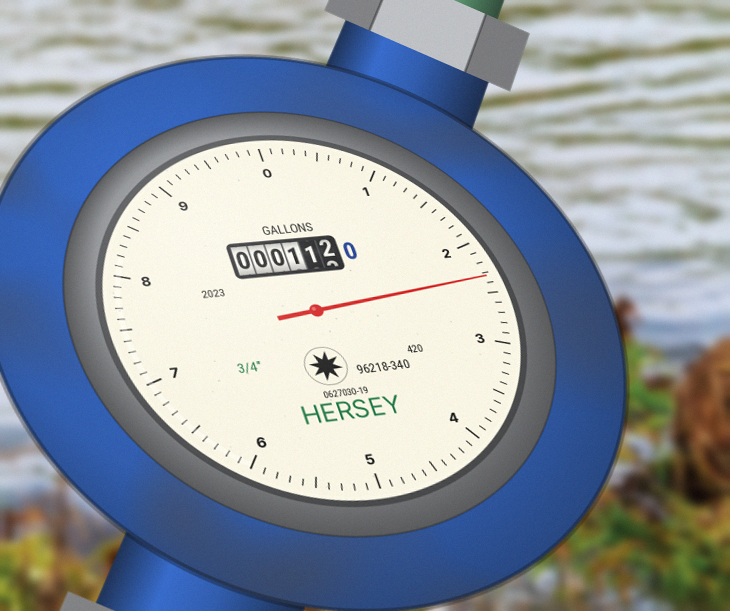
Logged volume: 1122.3 gal
